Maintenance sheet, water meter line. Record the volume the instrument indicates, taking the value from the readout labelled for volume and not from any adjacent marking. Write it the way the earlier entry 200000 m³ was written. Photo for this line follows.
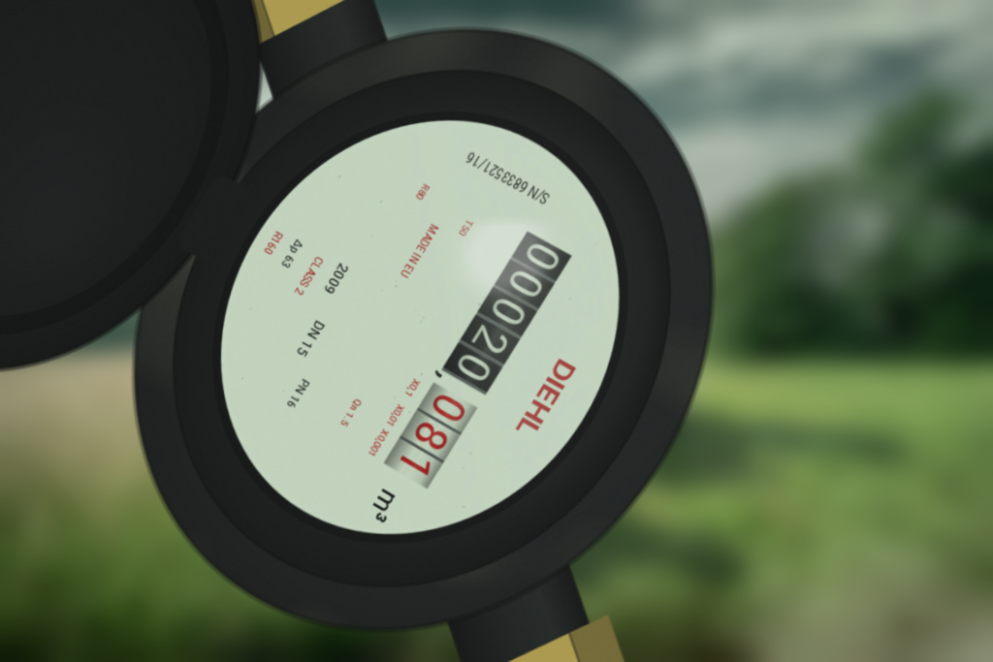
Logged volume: 20.081 m³
